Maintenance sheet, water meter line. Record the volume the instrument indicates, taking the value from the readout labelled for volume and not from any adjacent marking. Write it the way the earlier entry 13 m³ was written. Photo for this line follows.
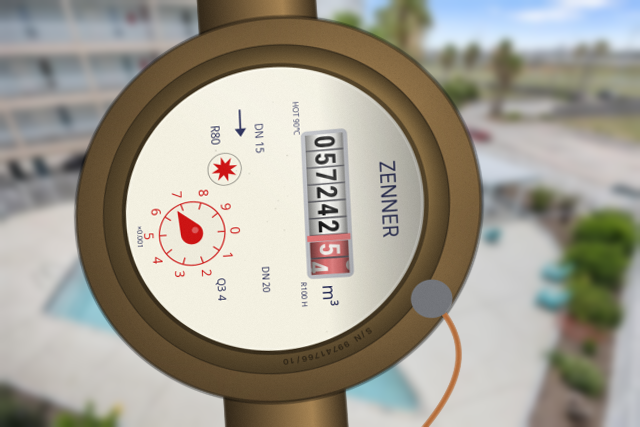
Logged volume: 57242.536 m³
